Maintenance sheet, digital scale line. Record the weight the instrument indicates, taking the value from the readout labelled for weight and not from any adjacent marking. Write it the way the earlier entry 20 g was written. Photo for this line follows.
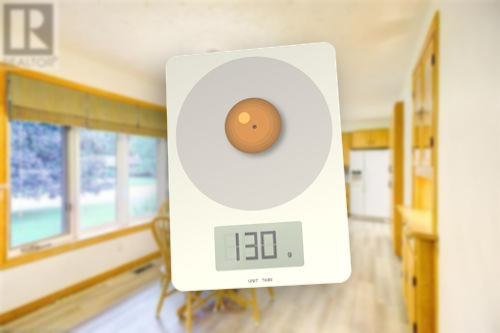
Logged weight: 130 g
